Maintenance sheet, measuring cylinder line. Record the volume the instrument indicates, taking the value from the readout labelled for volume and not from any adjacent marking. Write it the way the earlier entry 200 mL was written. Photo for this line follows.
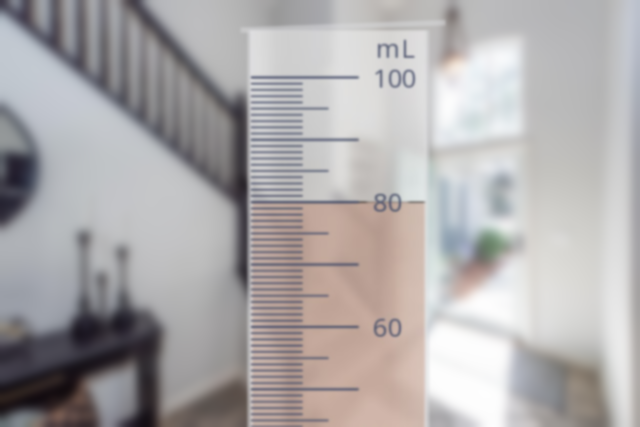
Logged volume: 80 mL
